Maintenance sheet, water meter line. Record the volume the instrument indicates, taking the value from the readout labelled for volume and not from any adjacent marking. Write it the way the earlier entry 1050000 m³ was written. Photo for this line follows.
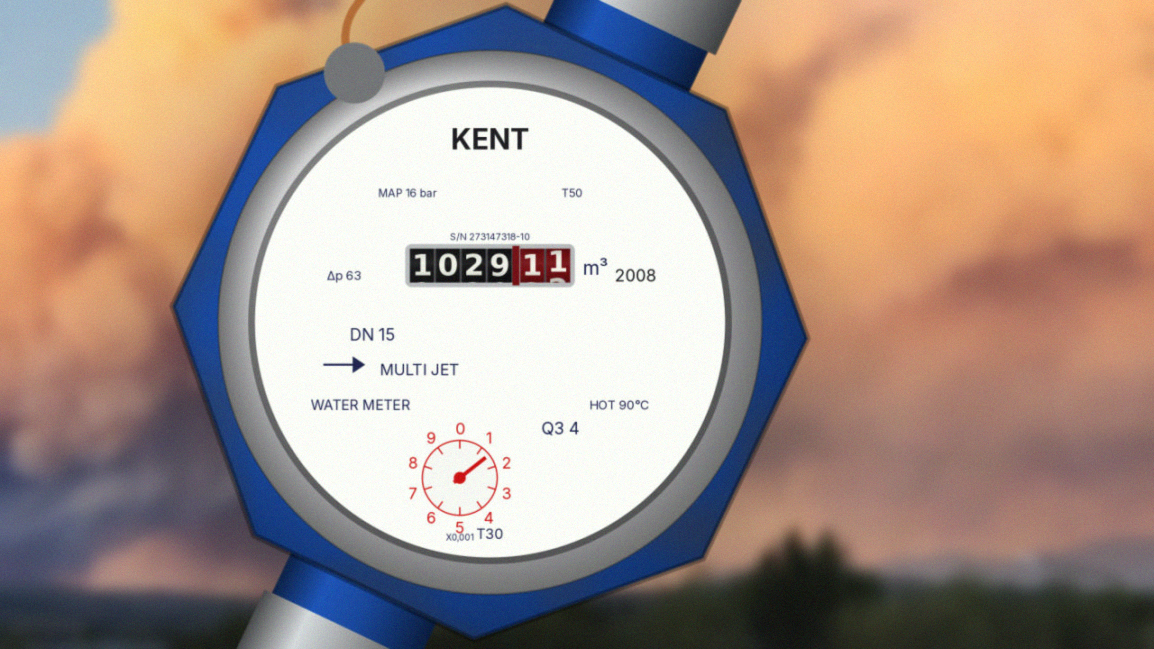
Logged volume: 1029.111 m³
